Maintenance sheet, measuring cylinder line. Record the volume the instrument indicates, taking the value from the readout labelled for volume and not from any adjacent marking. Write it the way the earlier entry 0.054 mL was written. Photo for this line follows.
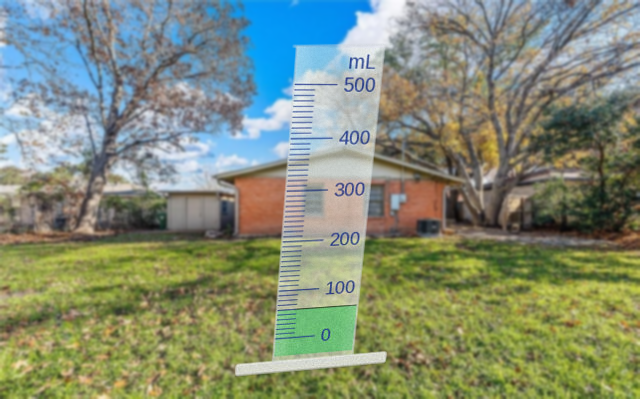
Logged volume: 60 mL
